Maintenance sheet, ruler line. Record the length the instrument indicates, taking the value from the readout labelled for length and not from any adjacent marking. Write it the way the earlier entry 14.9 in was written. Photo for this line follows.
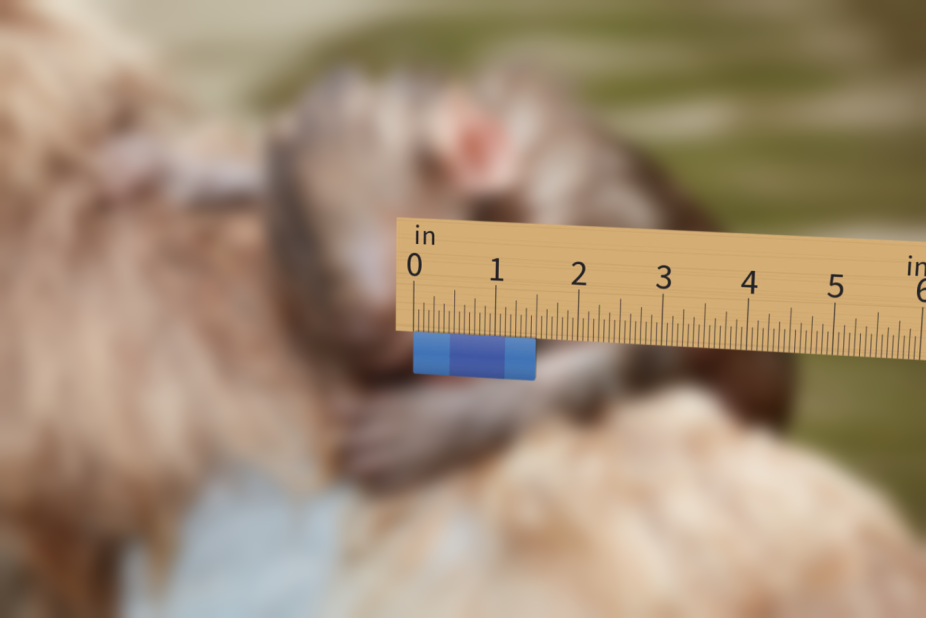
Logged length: 1.5 in
